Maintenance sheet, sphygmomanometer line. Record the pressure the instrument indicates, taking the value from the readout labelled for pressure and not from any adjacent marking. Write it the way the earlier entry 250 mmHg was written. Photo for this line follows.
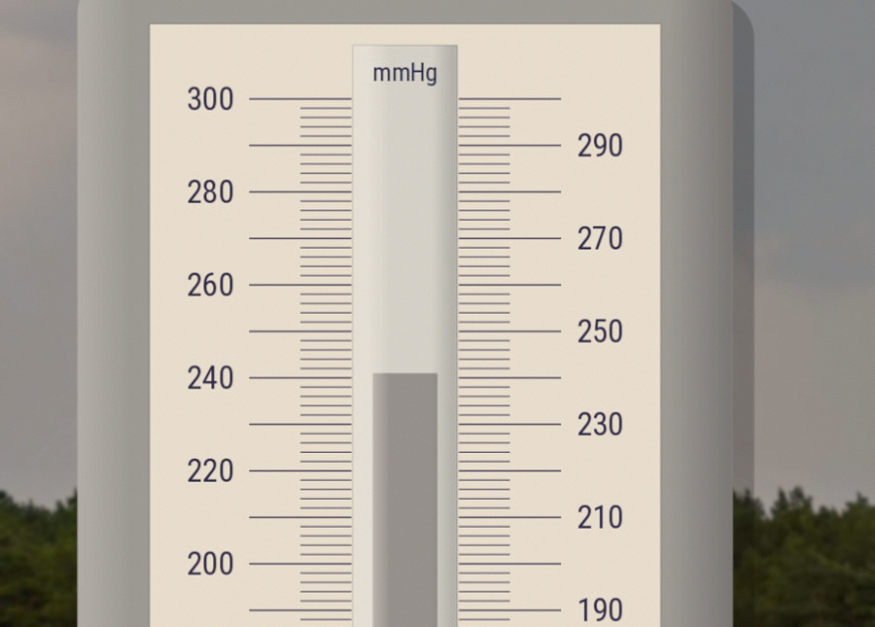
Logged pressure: 241 mmHg
